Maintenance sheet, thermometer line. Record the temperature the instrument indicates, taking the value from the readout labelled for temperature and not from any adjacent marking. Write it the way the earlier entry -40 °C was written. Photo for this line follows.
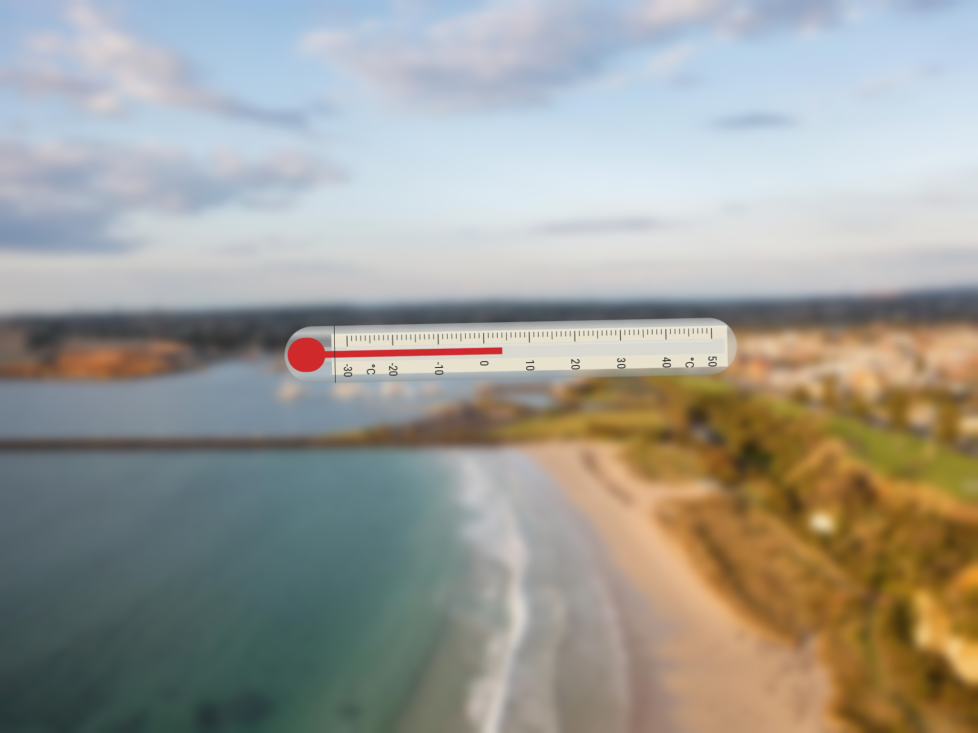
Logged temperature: 4 °C
